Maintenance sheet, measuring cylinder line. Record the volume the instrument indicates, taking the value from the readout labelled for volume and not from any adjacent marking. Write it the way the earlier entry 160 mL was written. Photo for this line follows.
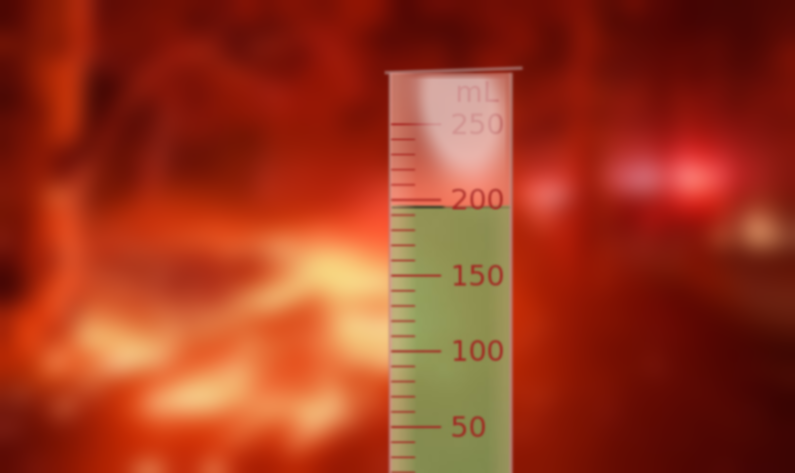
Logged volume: 195 mL
